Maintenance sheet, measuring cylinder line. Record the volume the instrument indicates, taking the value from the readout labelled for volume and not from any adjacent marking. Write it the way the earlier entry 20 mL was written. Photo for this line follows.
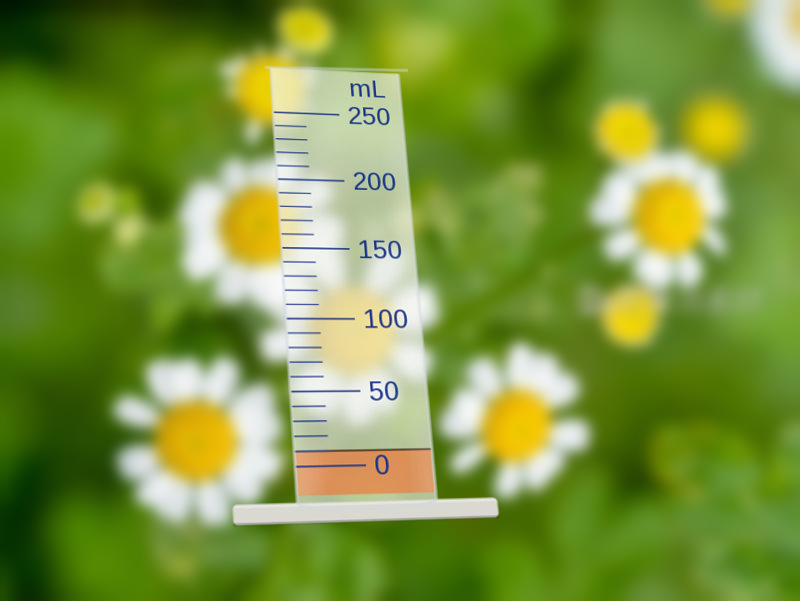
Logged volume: 10 mL
